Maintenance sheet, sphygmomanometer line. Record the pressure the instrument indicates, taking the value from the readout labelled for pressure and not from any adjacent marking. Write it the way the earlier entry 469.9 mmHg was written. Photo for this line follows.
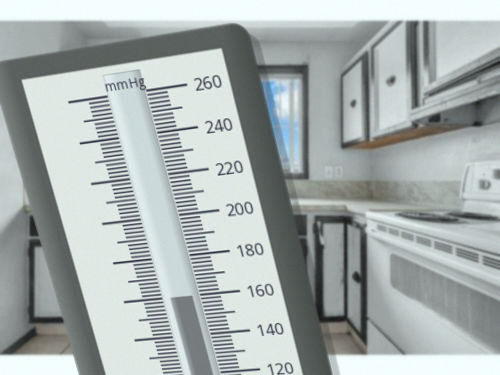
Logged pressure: 160 mmHg
